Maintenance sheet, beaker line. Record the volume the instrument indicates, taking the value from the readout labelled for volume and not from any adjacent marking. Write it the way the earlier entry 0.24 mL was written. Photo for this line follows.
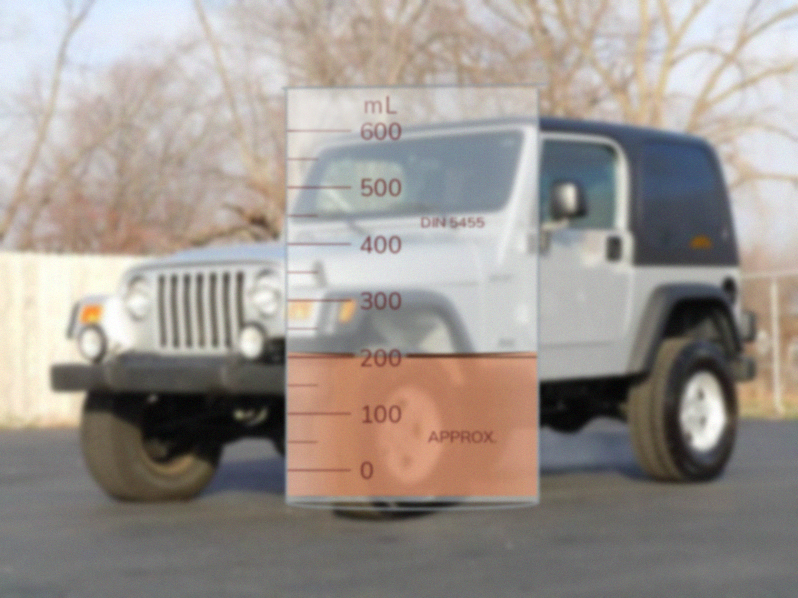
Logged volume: 200 mL
